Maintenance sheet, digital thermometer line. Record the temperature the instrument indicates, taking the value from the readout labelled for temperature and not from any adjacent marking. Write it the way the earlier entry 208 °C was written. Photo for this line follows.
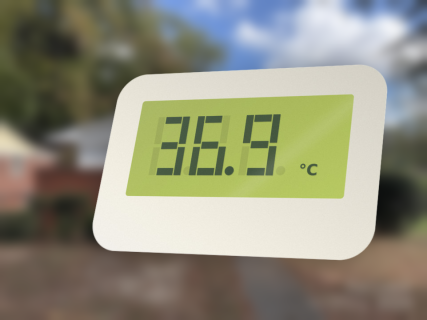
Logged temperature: 36.9 °C
